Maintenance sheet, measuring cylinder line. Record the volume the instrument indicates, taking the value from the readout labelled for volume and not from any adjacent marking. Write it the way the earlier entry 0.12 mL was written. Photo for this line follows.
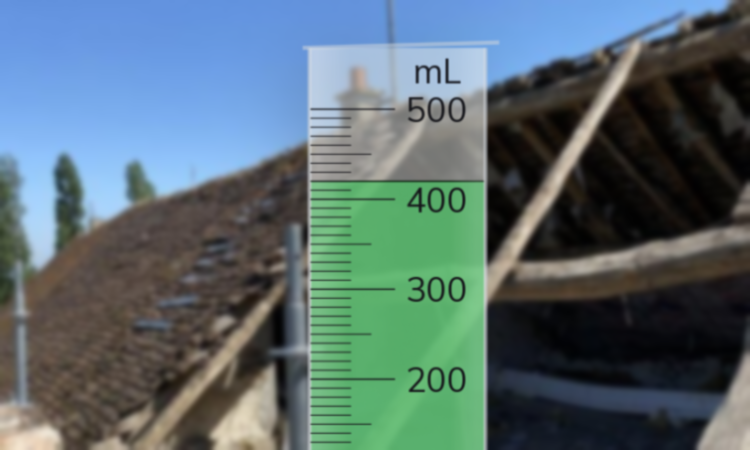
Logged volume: 420 mL
